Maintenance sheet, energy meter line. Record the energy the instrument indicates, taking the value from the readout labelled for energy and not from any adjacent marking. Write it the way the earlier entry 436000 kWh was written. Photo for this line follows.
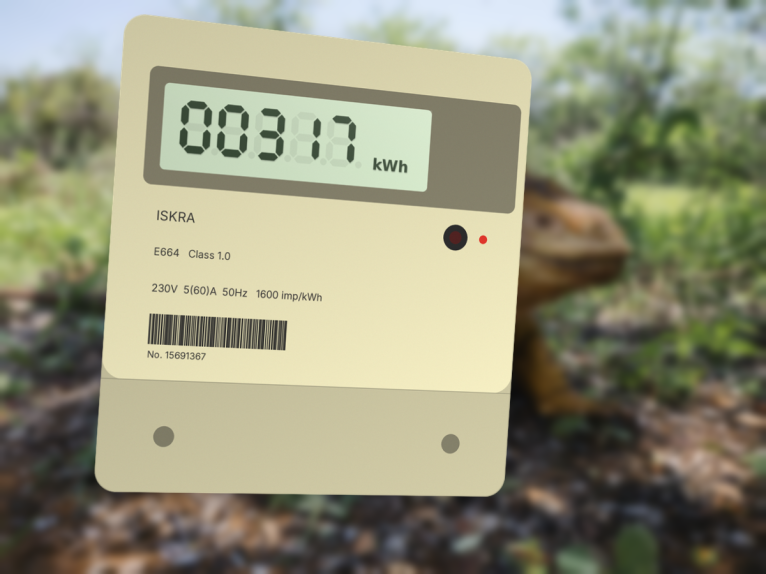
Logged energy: 317 kWh
